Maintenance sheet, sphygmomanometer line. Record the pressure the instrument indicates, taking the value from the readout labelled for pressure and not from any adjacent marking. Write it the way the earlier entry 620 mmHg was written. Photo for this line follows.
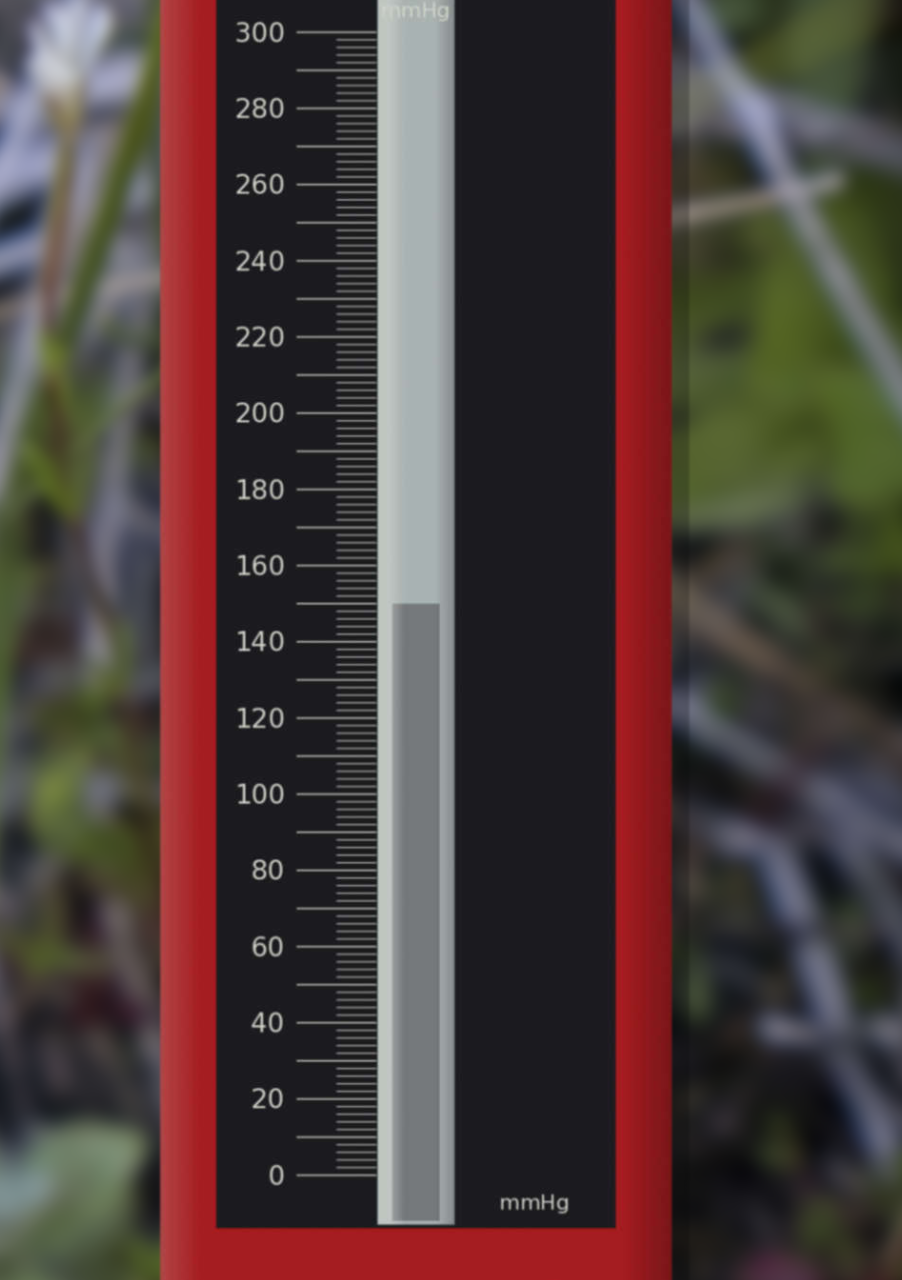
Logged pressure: 150 mmHg
